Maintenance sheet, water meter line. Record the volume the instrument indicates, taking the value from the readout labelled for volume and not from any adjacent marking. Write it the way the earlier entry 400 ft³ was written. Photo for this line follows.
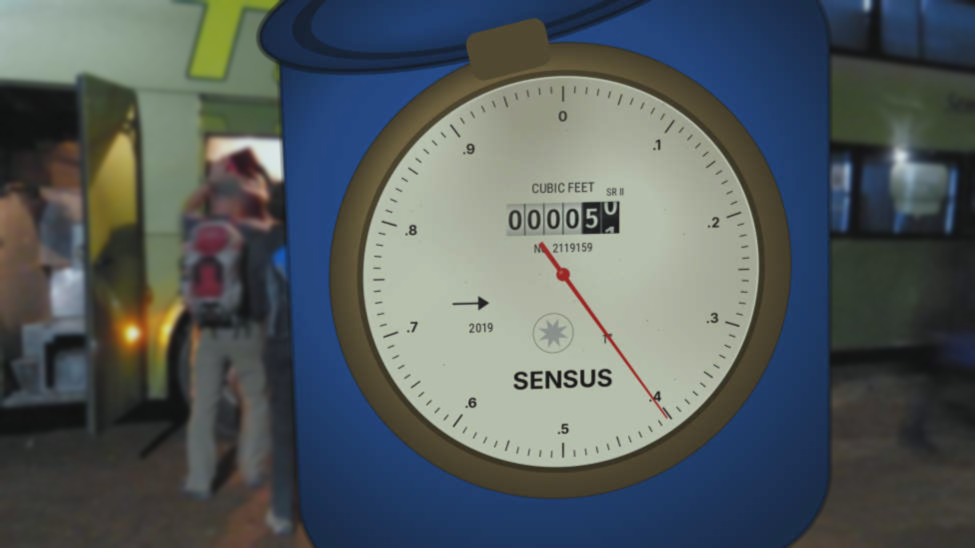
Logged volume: 50.40 ft³
